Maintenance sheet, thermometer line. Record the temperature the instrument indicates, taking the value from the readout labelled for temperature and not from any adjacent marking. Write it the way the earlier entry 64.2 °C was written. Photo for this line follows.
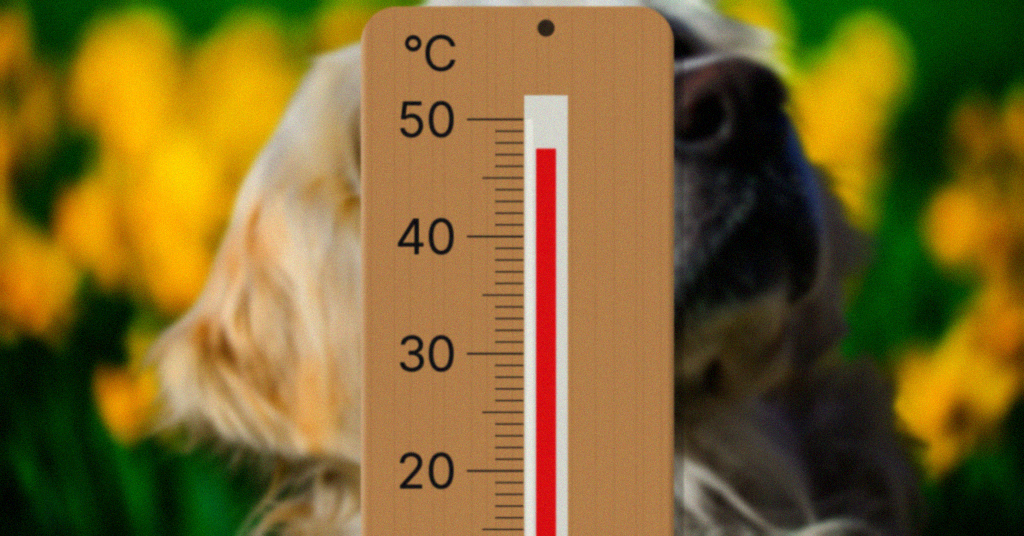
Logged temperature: 47.5 °C
